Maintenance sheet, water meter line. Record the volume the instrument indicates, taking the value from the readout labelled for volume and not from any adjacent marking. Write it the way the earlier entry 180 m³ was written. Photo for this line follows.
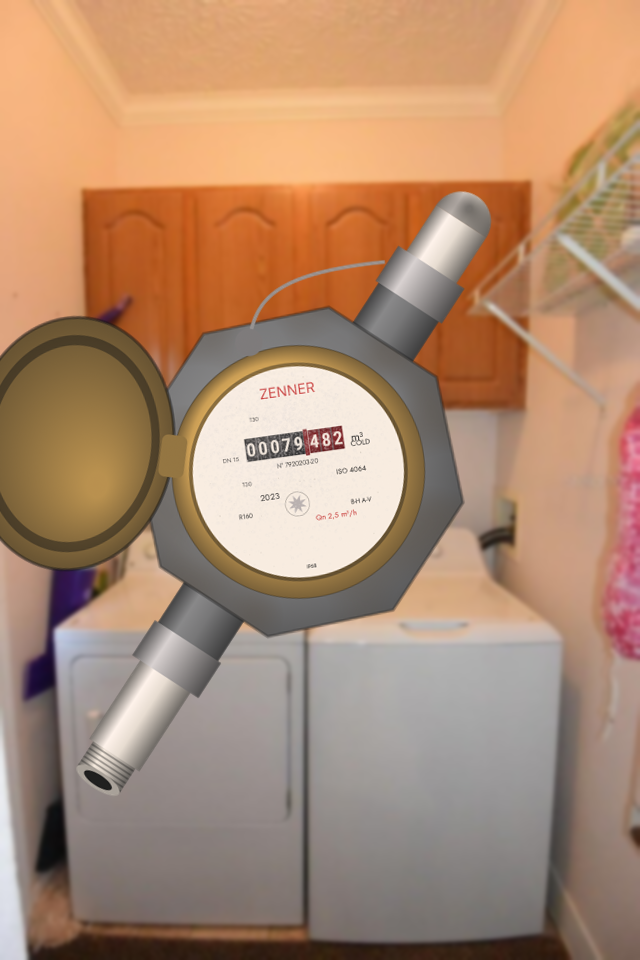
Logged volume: 79.482 m³
